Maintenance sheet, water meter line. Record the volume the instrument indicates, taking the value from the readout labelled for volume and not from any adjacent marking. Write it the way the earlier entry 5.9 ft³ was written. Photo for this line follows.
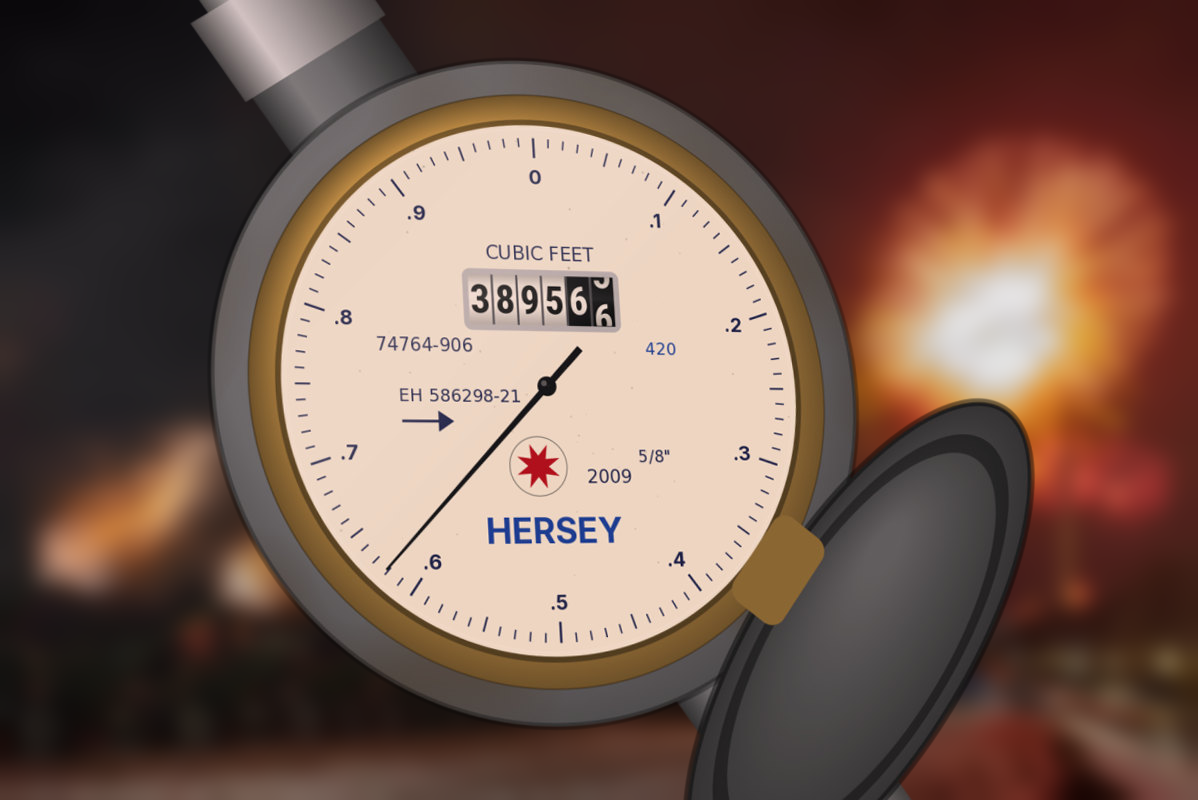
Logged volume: 389565.62 ft³
